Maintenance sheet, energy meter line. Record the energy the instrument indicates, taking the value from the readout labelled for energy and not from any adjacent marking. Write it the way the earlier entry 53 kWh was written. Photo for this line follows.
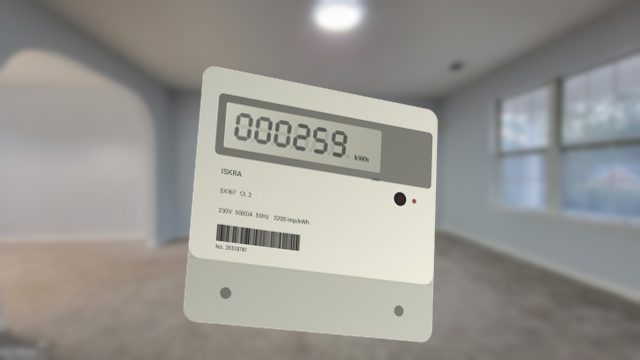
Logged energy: 259 kWh
